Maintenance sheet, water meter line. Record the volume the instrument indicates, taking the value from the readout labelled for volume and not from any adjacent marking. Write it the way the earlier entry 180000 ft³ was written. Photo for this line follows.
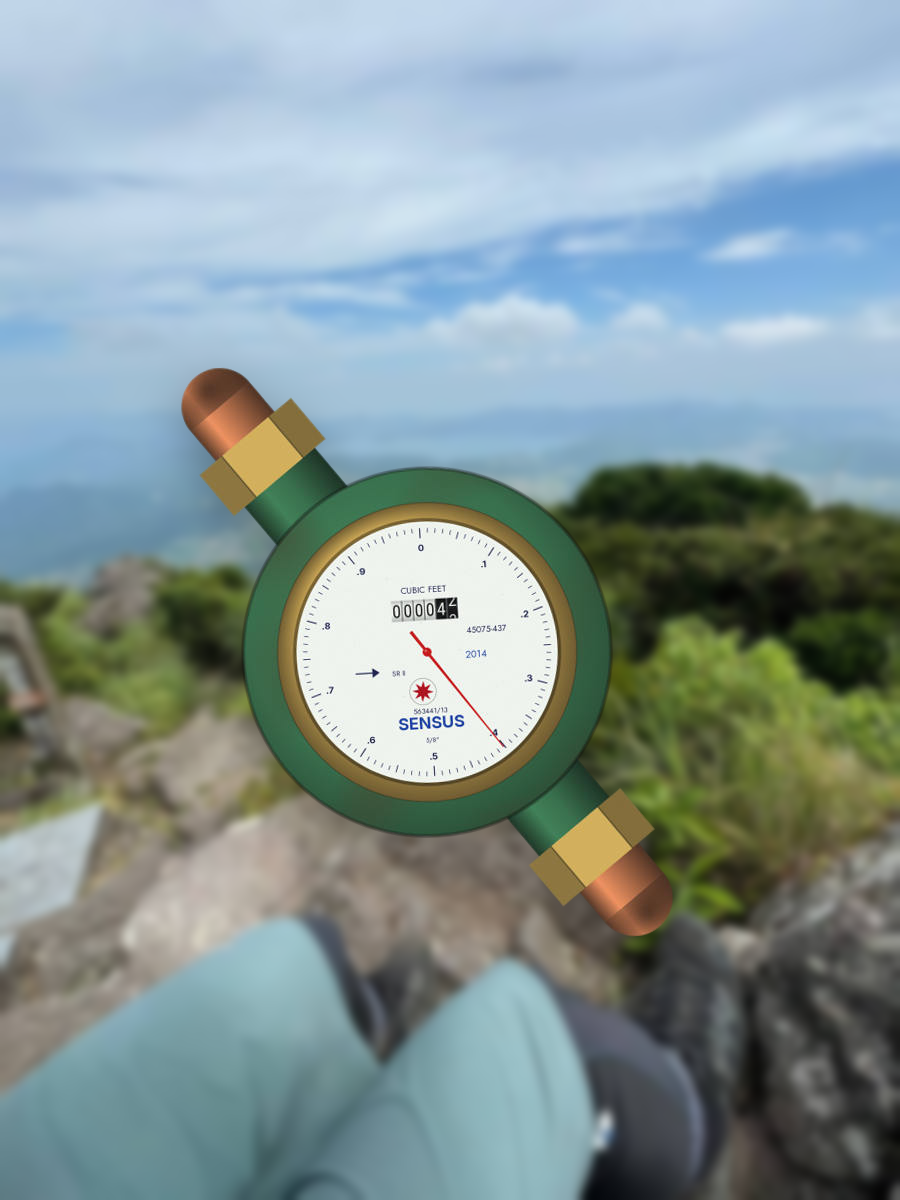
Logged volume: 42.40 ft³
